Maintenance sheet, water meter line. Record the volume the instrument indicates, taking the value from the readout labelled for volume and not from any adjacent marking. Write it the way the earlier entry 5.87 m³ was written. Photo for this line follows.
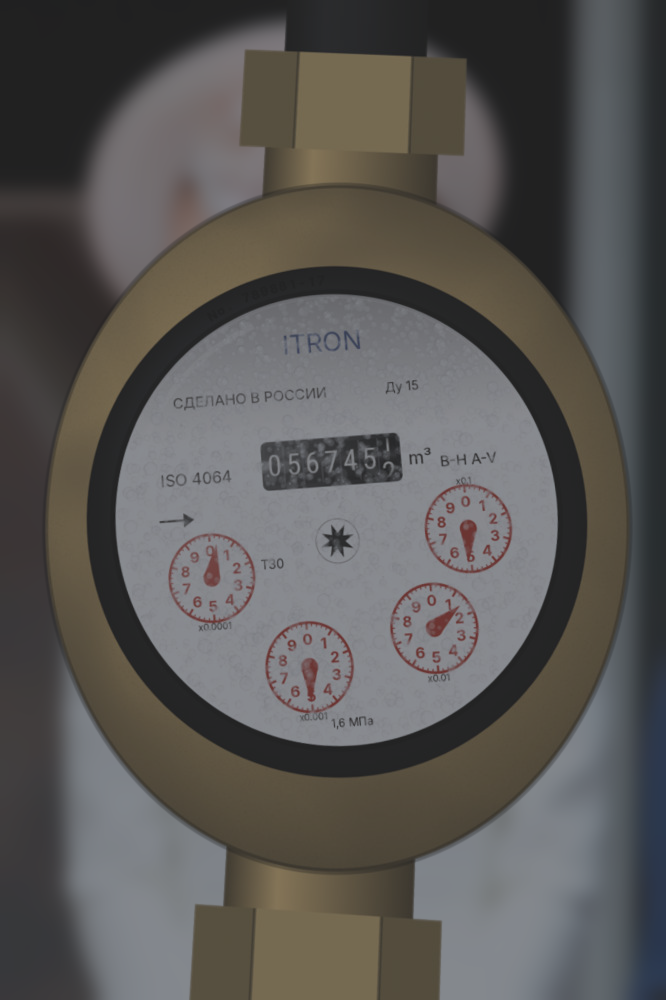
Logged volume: 567451.5150 m³
